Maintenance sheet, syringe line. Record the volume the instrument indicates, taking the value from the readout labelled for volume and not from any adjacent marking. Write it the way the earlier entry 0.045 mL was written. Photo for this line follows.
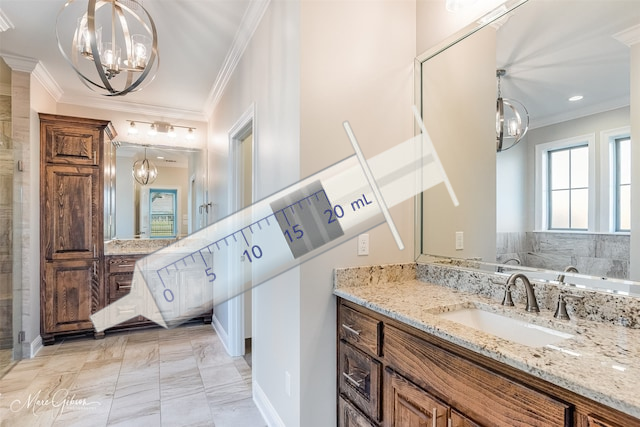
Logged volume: 14 mL
